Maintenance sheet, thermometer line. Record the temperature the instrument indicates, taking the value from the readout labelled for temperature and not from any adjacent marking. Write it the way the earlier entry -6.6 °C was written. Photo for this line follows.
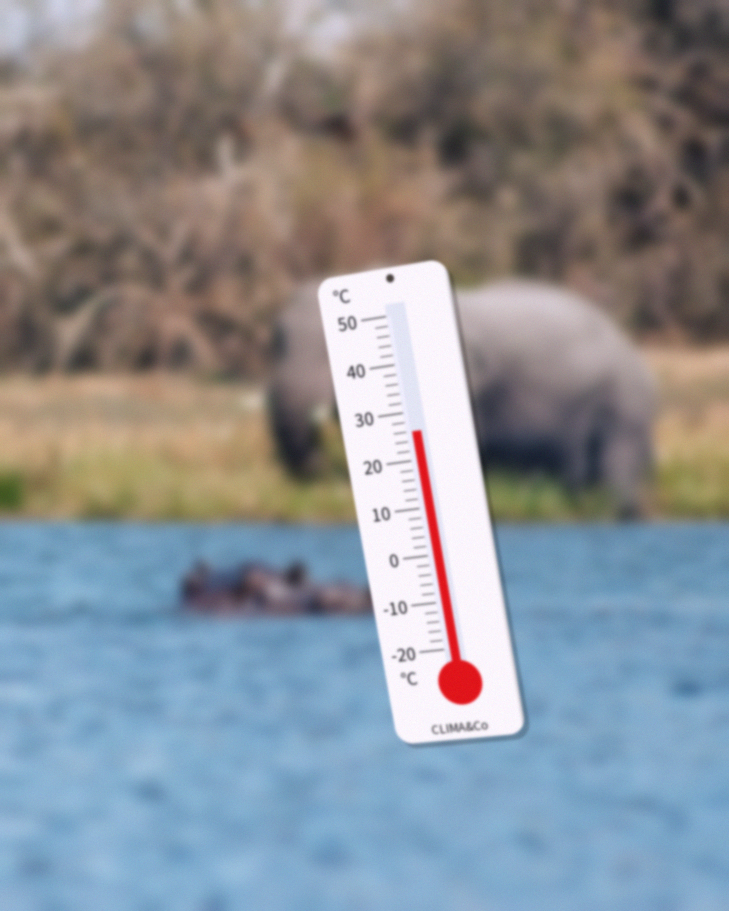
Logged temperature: 26 °C
